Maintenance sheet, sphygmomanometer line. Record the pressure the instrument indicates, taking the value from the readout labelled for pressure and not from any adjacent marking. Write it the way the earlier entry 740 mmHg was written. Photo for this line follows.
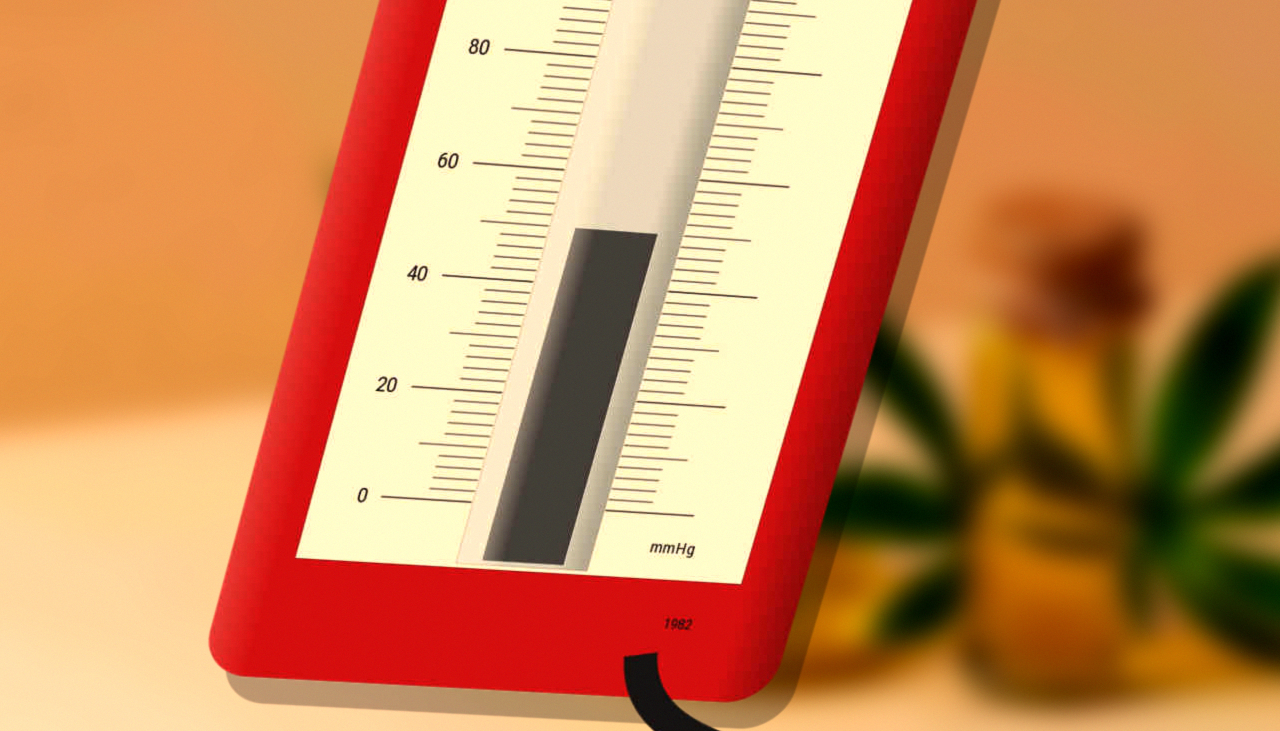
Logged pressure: 50 mmHg
